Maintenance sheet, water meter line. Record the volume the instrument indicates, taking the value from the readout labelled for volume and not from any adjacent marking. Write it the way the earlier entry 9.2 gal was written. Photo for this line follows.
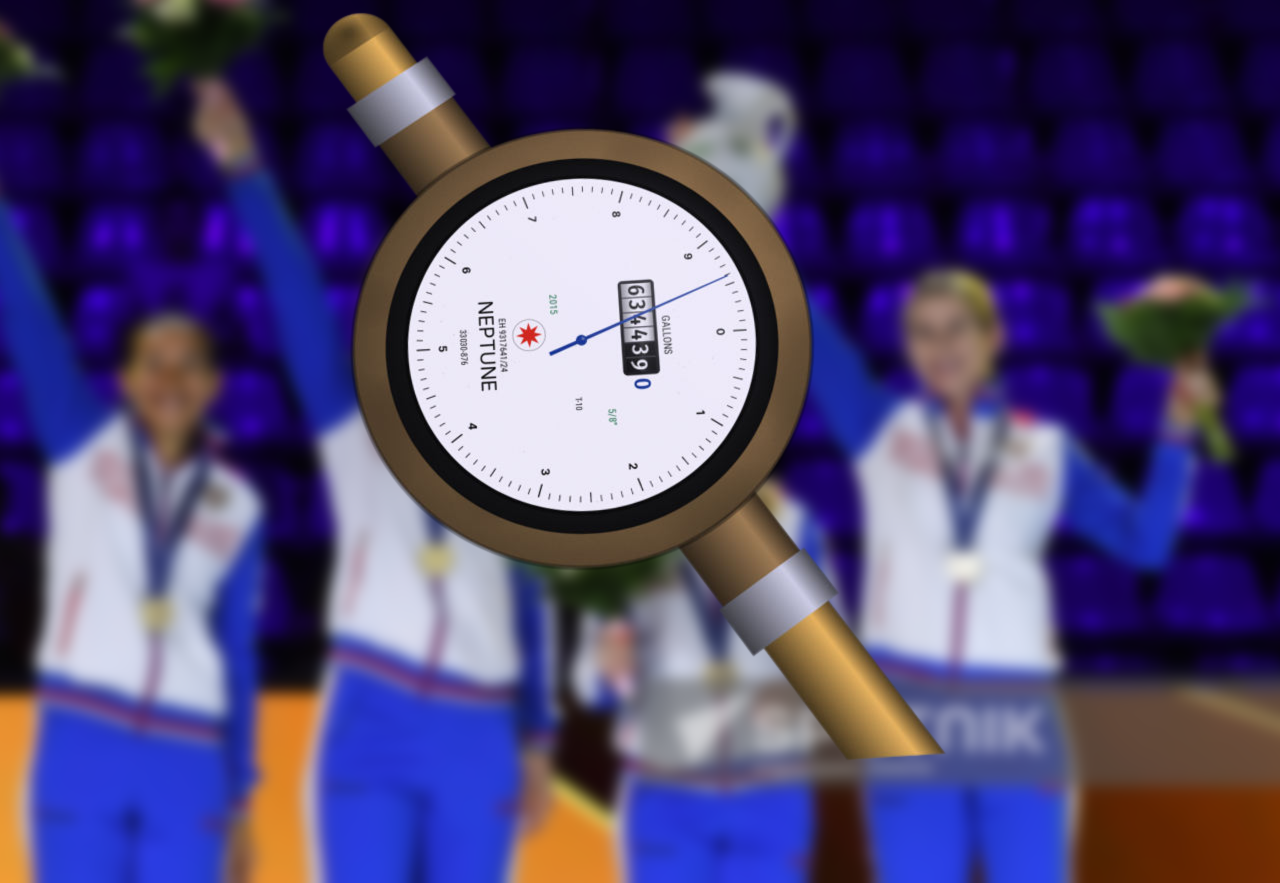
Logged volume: 6344389.4 gal
